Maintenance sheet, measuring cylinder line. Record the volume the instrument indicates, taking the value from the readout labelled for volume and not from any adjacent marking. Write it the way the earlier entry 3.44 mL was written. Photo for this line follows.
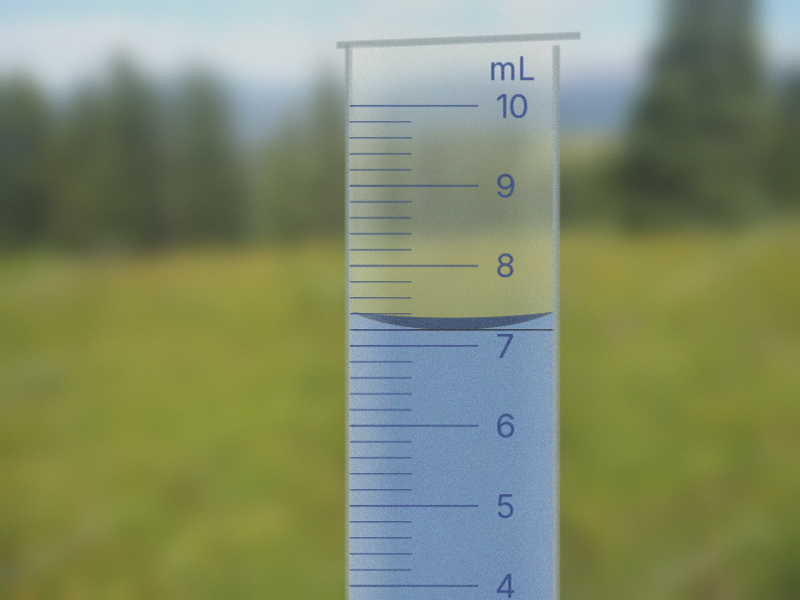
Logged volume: 7.2 mL
